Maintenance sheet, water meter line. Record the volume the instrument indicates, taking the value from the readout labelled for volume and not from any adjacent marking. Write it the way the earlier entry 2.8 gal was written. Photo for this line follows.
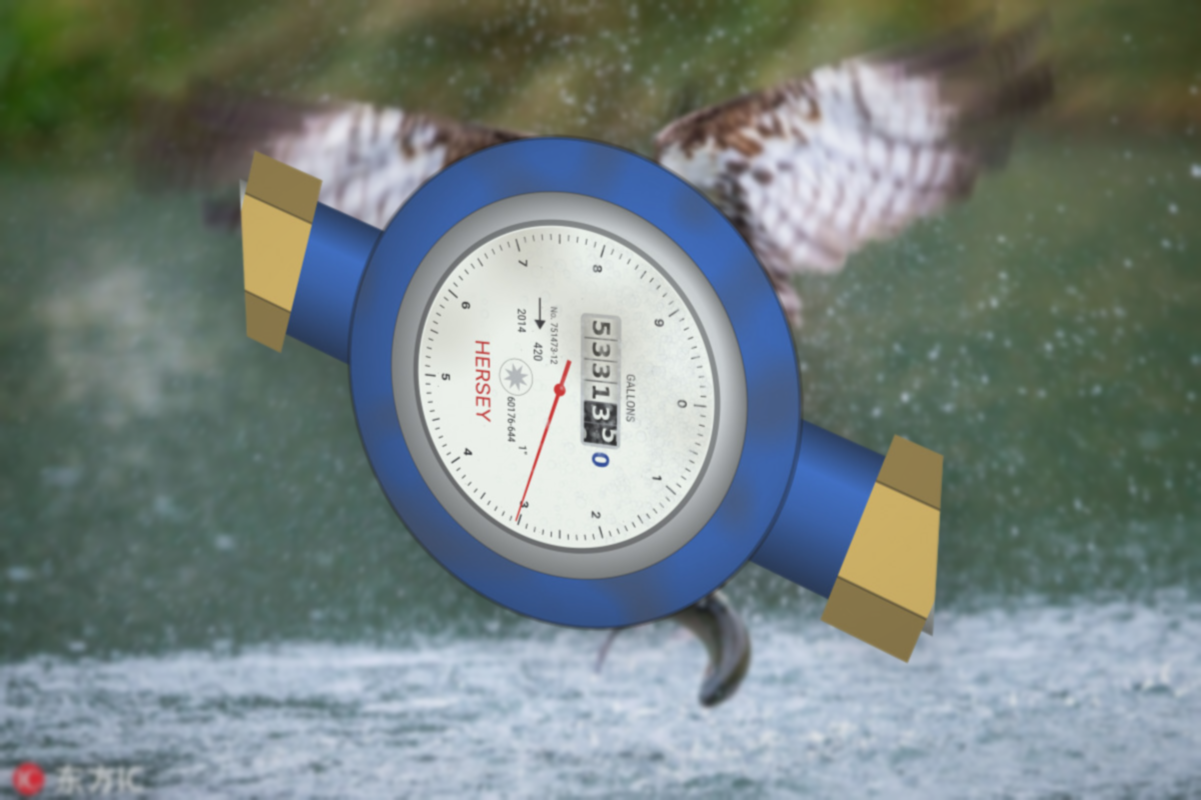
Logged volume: 5331353.0 gal
